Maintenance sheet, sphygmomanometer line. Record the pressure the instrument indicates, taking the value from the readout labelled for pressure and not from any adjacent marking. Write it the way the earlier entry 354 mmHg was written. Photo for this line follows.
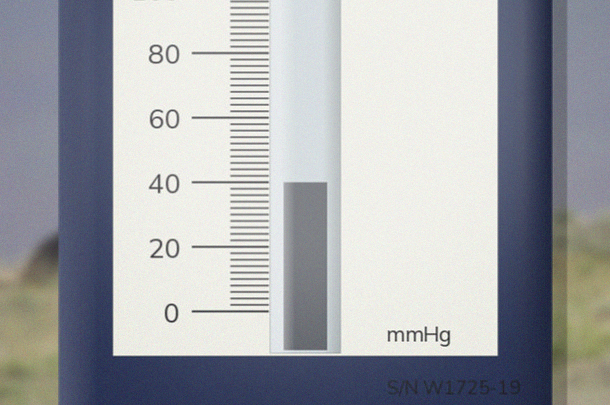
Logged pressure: 40 mmHg
